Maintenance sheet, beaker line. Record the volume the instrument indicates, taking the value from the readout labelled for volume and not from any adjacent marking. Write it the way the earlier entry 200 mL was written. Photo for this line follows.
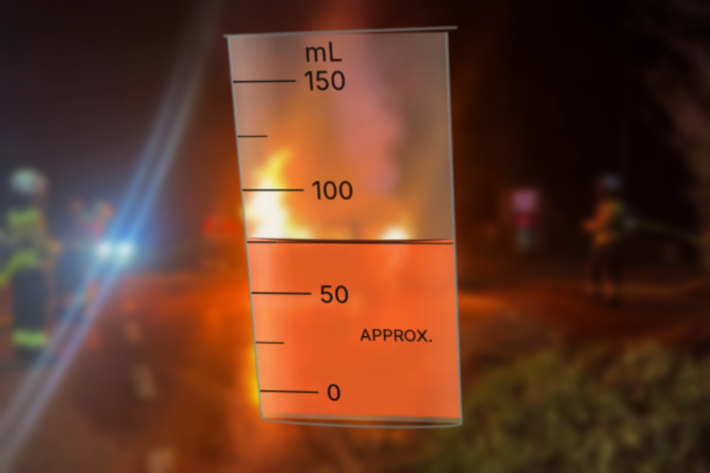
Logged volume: 75 mL
